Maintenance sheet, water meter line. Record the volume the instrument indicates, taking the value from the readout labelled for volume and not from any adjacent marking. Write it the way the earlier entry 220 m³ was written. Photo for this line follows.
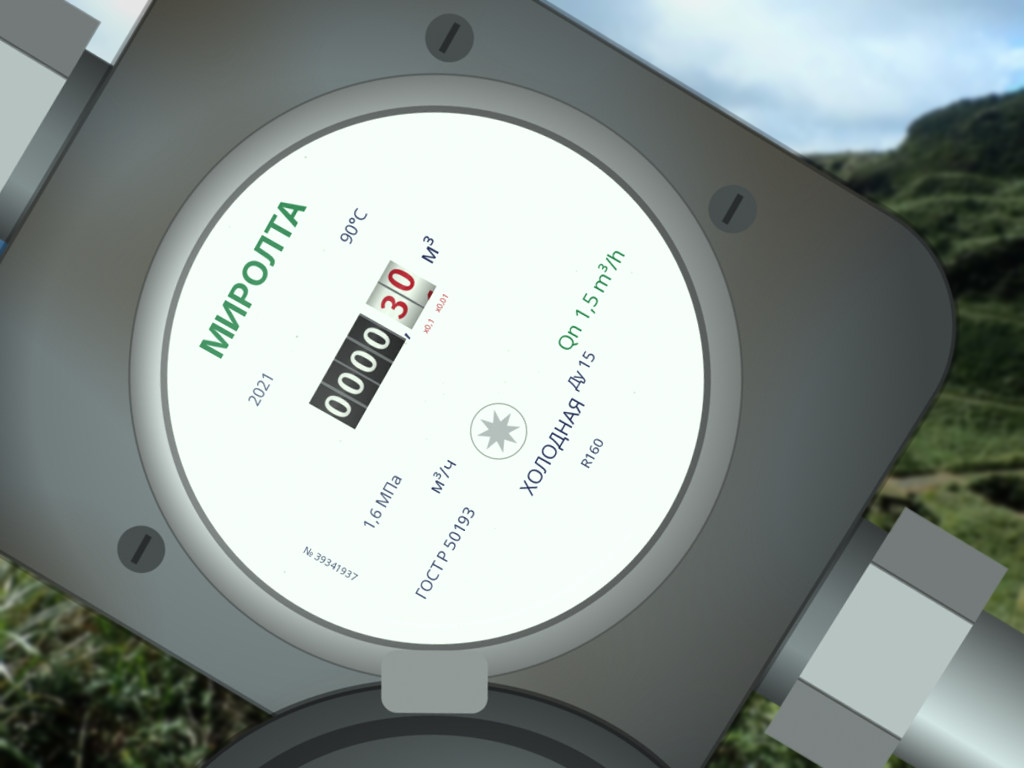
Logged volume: 0.30 m³
